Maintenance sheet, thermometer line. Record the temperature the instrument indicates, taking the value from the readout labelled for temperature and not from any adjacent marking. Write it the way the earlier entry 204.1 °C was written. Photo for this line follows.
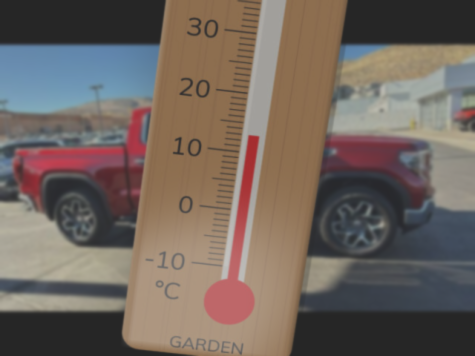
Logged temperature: 13 °C
